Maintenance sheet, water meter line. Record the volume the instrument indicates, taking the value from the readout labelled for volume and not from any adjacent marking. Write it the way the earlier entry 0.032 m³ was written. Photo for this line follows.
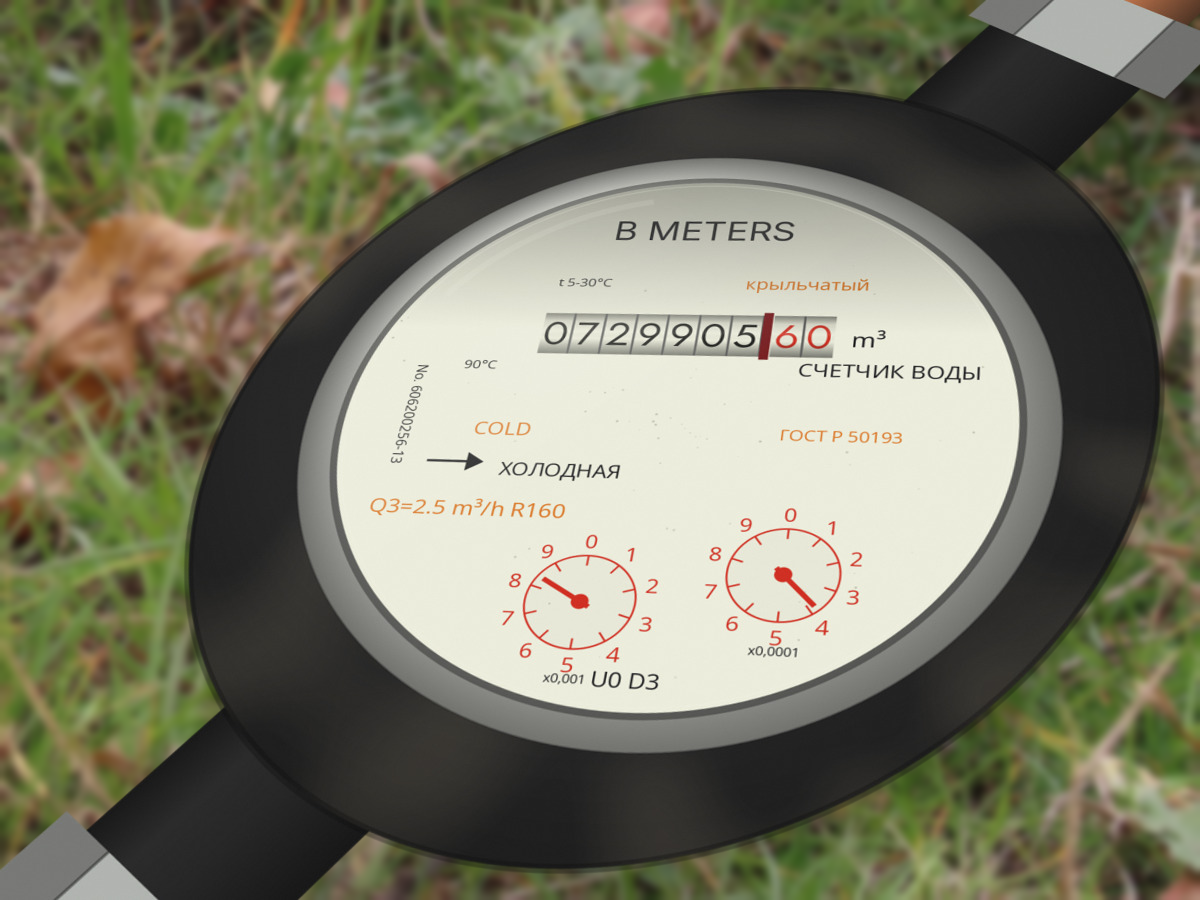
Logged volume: 729905.6083 m³
